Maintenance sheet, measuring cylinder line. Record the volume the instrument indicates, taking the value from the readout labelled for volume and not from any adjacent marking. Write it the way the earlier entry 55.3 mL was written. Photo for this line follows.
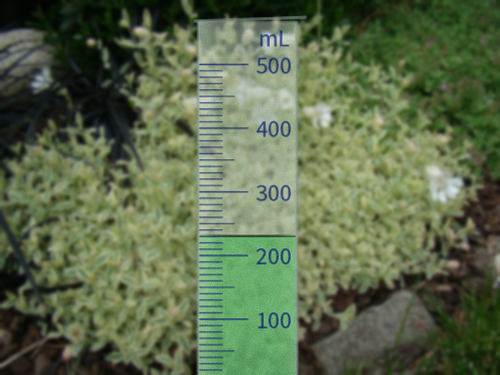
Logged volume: 230 mL
